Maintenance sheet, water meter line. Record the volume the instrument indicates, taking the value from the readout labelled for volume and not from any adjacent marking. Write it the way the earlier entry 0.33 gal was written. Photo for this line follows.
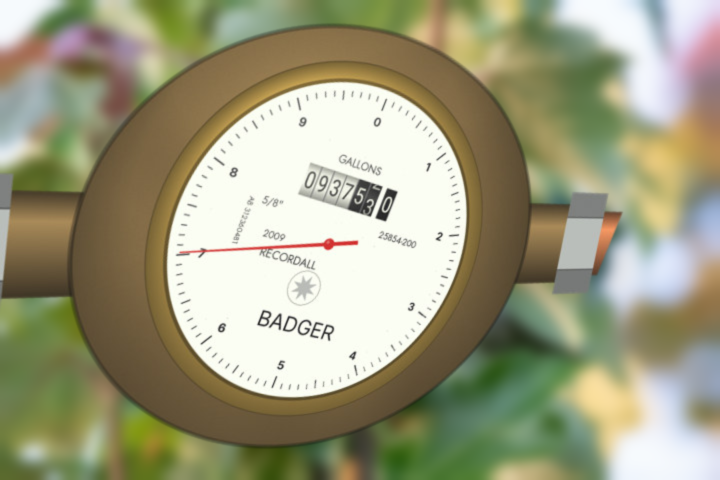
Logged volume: 937527.0 gal
